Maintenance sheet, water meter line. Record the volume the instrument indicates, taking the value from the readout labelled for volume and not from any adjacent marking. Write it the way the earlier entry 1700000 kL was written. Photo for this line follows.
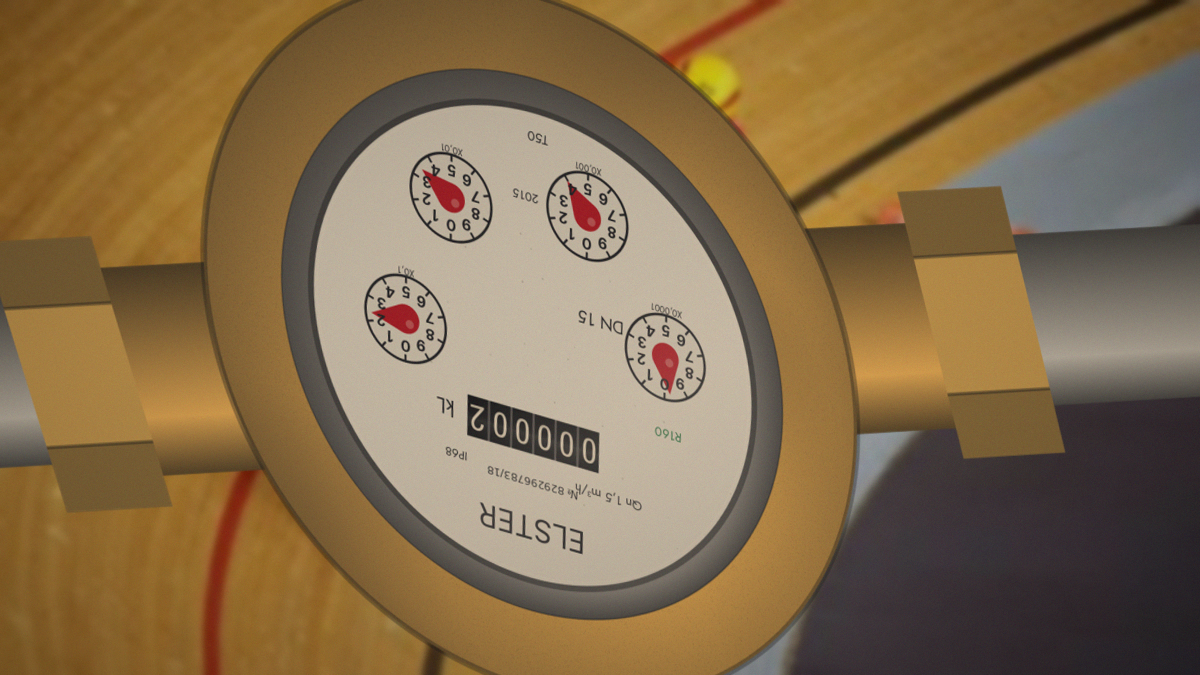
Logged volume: 2.2339 kL
